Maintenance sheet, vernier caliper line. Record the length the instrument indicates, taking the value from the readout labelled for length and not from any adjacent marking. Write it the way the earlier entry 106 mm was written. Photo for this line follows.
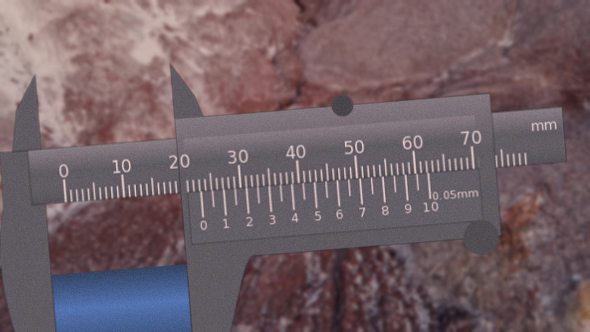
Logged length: 23.2 mm
